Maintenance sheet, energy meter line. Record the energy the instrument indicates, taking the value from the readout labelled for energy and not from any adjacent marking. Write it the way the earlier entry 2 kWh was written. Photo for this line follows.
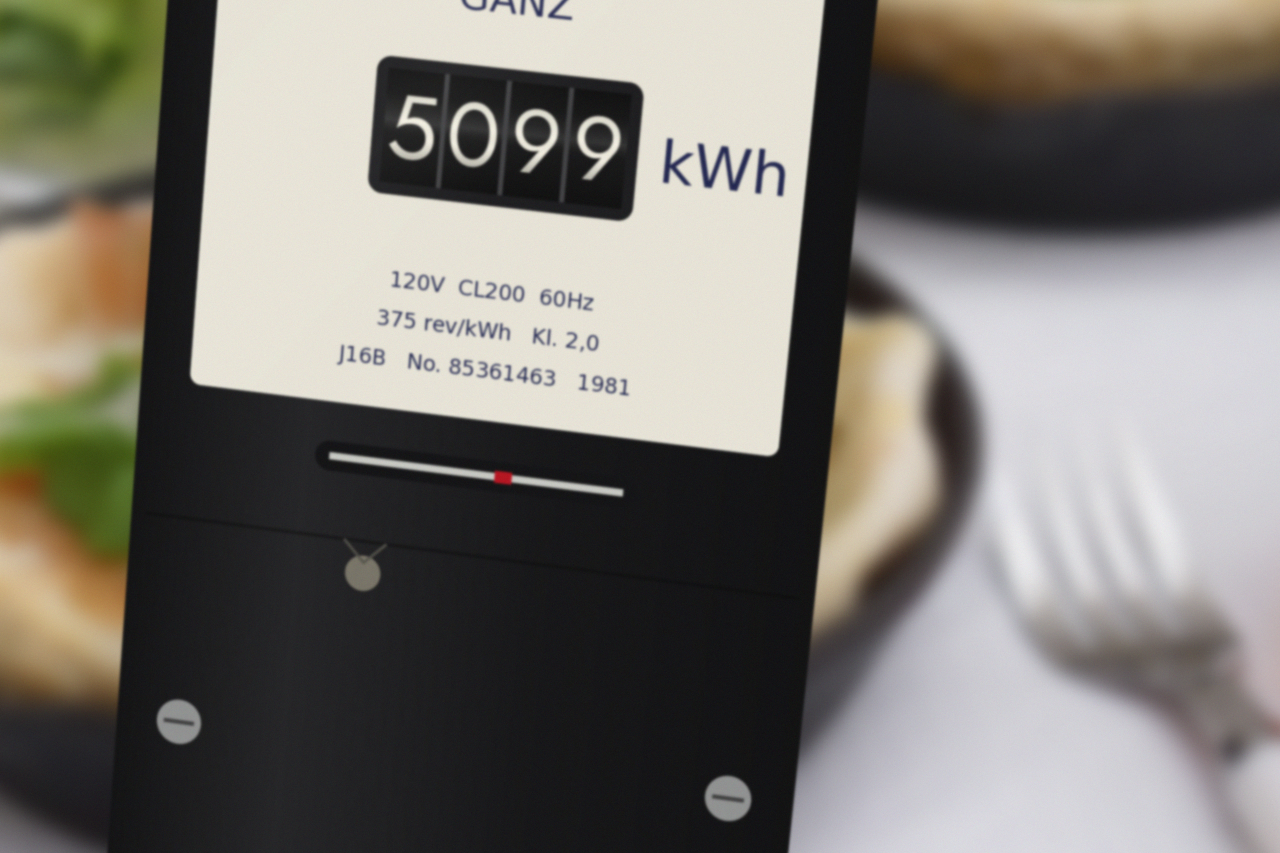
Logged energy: 5099 kWh
